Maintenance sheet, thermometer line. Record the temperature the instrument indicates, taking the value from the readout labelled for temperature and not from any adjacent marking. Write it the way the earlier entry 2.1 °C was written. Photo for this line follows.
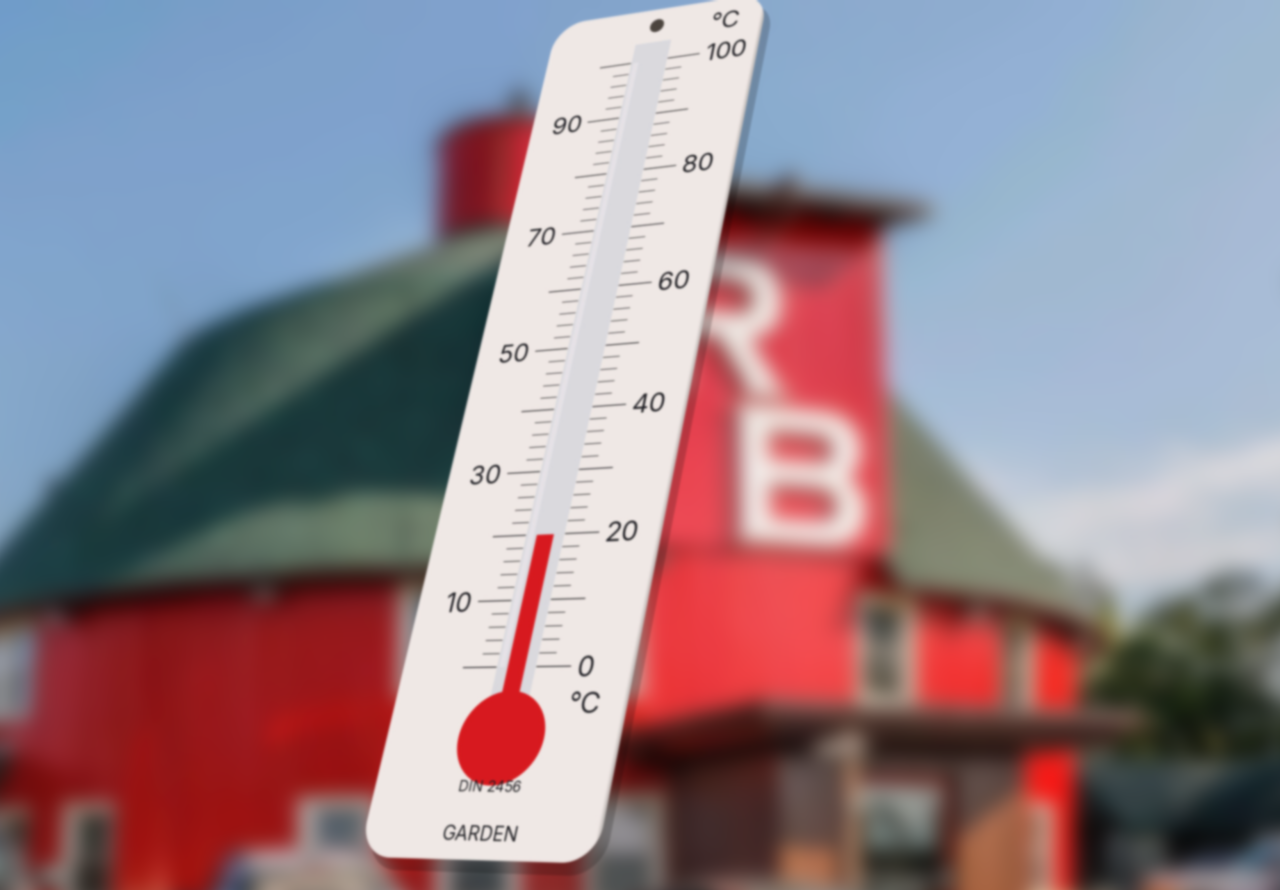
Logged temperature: 20 °C
